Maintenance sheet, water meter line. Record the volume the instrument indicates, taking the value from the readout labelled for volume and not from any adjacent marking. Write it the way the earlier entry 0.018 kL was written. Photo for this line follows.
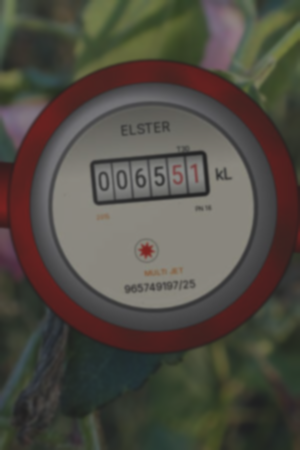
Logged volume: 65.51 kL
